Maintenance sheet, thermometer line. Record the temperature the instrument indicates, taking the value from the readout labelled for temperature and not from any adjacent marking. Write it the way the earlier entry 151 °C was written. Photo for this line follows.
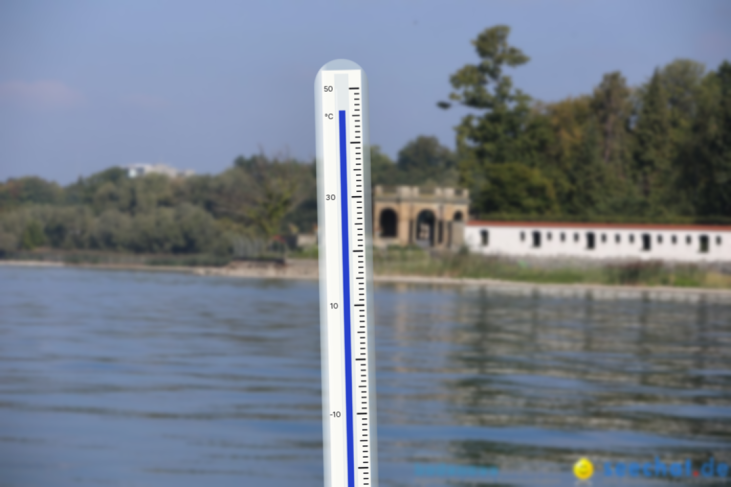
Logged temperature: 46 °C
